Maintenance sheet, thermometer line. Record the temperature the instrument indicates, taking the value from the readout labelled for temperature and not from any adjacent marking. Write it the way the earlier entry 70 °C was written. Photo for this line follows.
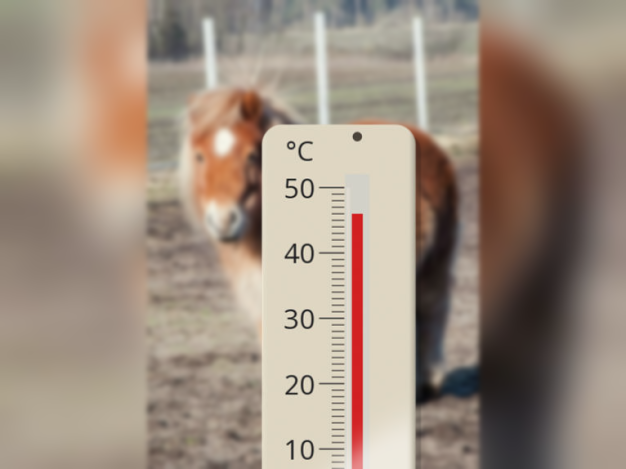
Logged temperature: 46 °C
